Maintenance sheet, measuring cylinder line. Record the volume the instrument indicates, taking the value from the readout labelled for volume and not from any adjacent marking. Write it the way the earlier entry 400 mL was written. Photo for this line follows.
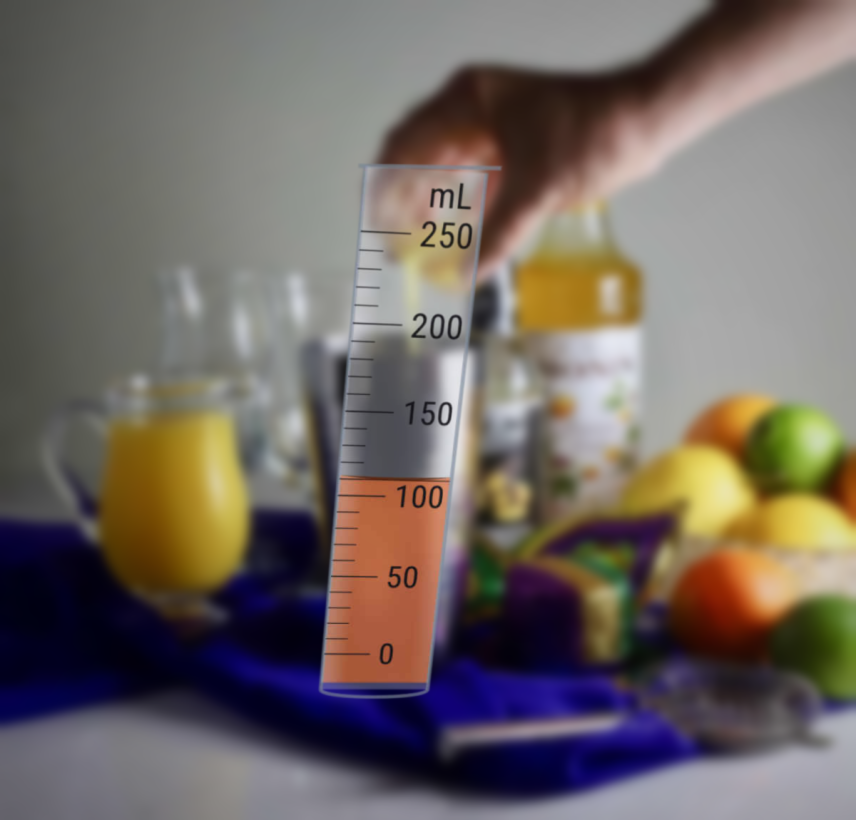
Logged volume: 110 mL
